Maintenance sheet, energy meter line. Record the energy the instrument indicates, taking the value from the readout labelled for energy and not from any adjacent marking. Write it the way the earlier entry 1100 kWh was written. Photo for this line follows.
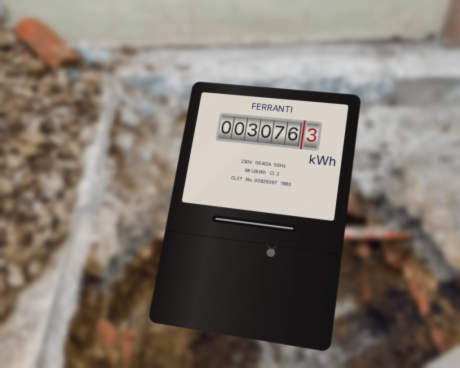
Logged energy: 3076.3 kWh
